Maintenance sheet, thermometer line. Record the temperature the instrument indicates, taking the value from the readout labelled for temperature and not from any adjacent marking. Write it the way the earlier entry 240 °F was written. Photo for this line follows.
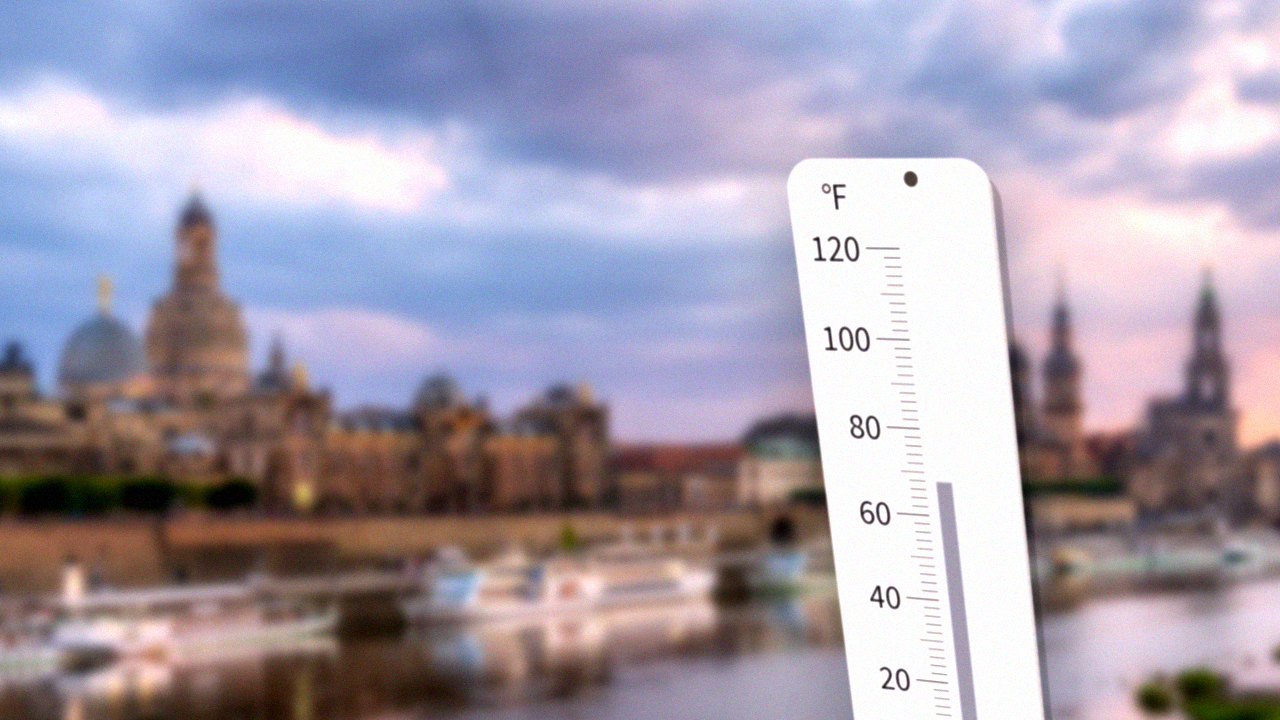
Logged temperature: 68 °F
